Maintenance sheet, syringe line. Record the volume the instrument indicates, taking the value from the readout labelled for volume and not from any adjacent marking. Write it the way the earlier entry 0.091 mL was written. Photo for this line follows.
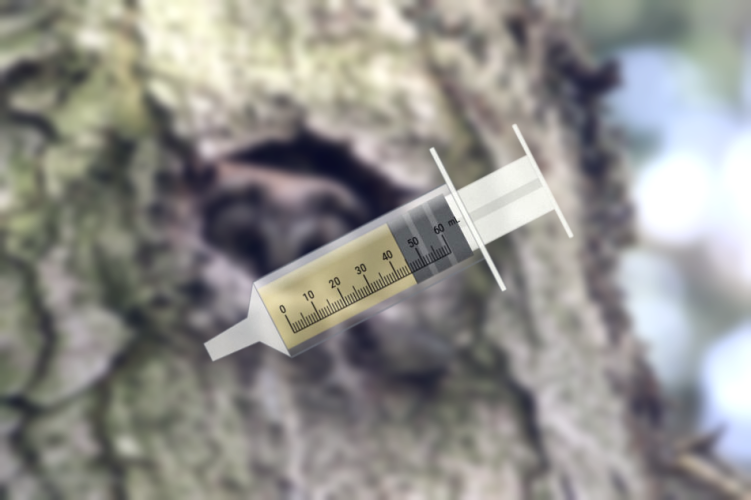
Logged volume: 45 mL
